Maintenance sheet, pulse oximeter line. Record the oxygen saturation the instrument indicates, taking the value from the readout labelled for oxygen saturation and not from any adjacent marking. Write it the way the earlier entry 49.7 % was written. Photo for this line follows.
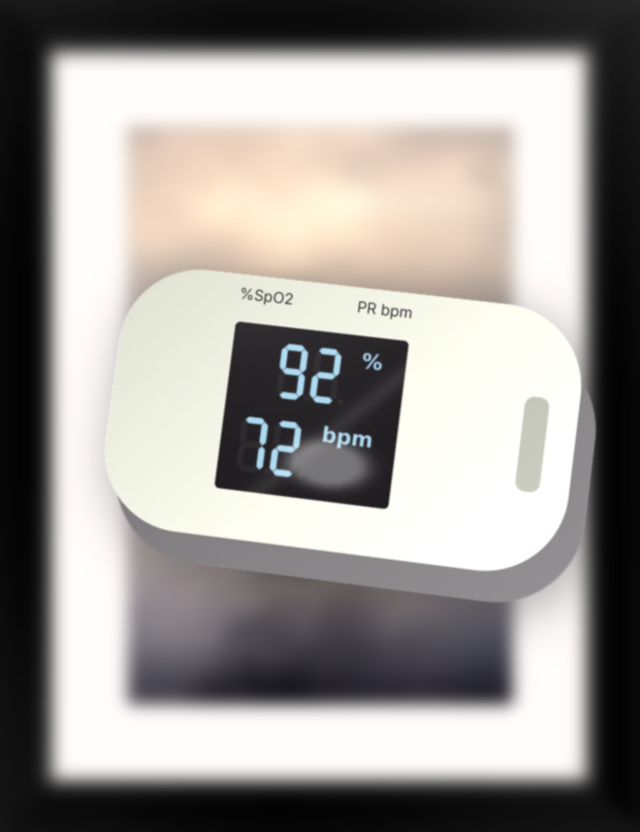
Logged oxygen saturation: 92 %
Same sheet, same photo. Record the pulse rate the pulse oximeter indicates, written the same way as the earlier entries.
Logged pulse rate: 72 bpm
